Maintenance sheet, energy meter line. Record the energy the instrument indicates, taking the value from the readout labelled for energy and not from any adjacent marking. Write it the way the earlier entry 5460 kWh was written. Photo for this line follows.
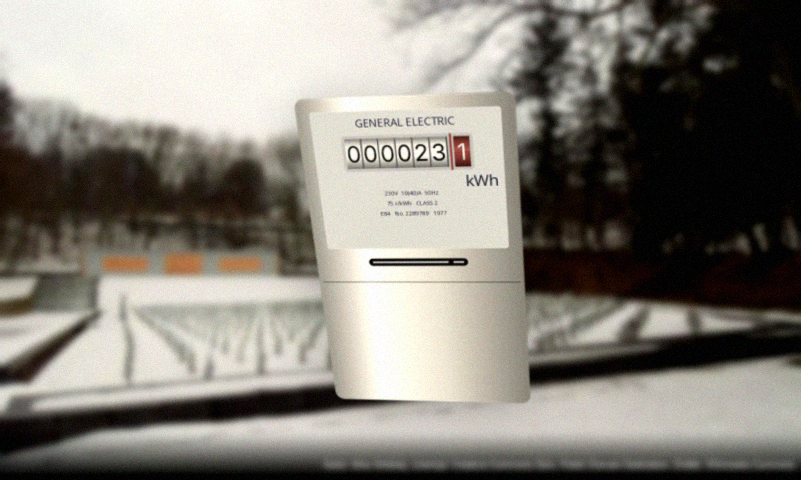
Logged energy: 23.1 kWh
